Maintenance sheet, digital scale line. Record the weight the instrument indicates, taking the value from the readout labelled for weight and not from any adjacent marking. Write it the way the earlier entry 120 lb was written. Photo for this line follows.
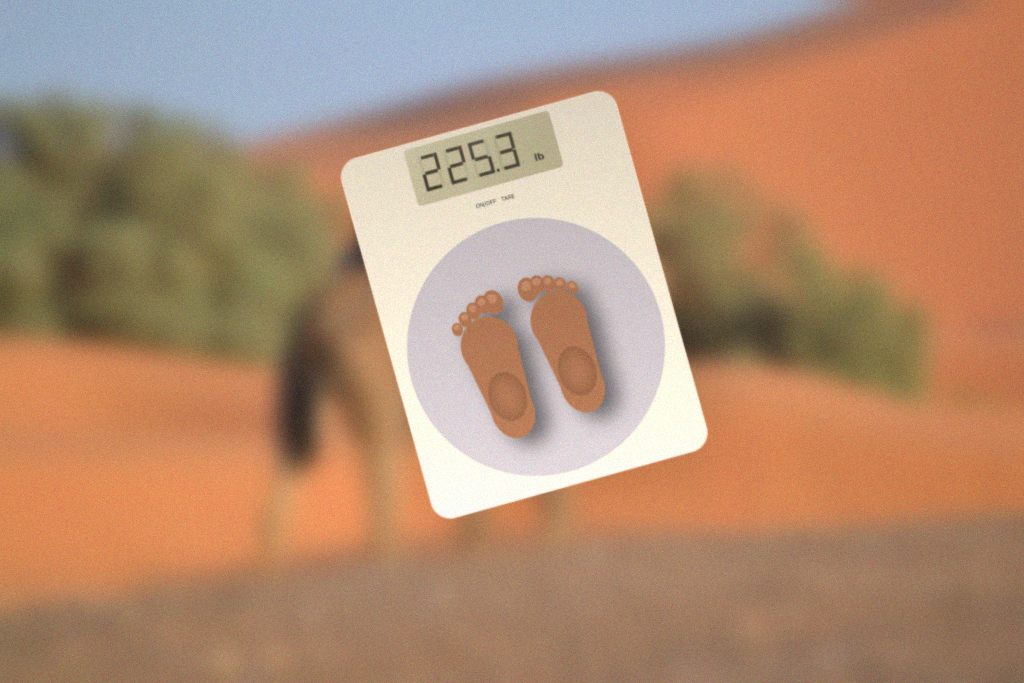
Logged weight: 225.3 lb
